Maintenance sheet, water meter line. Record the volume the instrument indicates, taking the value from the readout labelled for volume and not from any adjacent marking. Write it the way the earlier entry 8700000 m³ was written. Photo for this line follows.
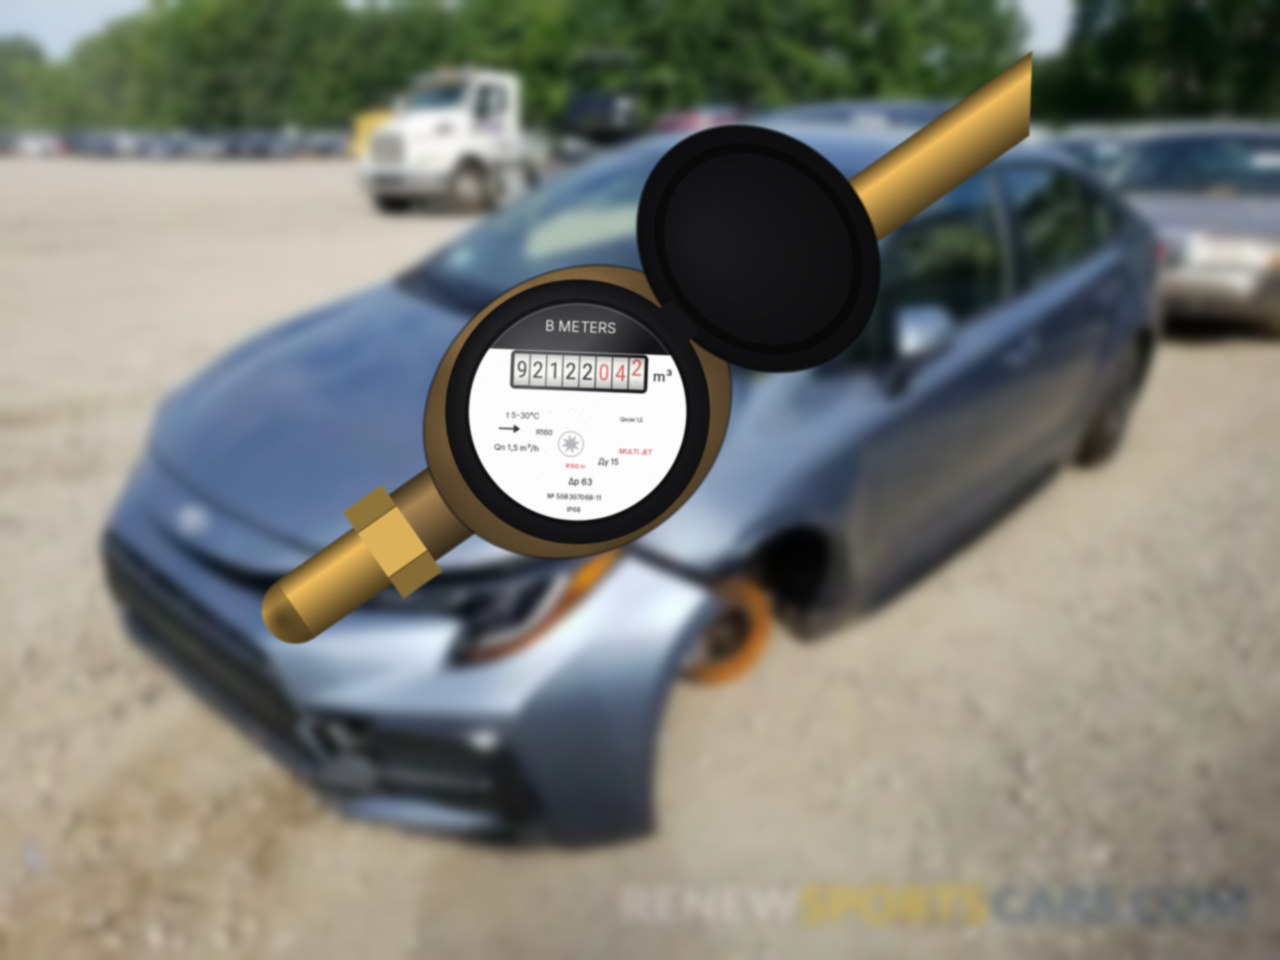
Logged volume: 92122.042 m³
